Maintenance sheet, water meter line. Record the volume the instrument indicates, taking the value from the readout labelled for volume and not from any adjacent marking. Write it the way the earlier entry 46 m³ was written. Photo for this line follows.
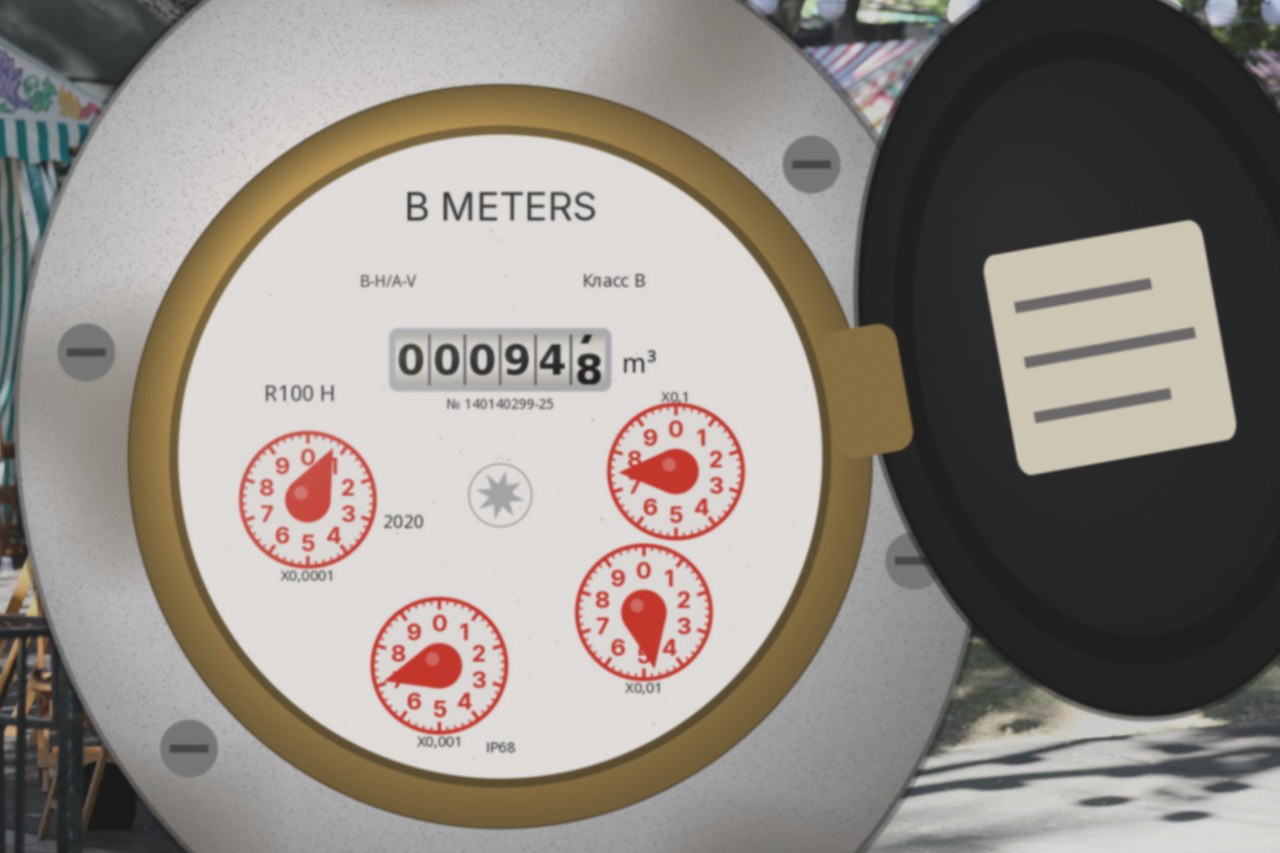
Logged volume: 947.7470 m³
